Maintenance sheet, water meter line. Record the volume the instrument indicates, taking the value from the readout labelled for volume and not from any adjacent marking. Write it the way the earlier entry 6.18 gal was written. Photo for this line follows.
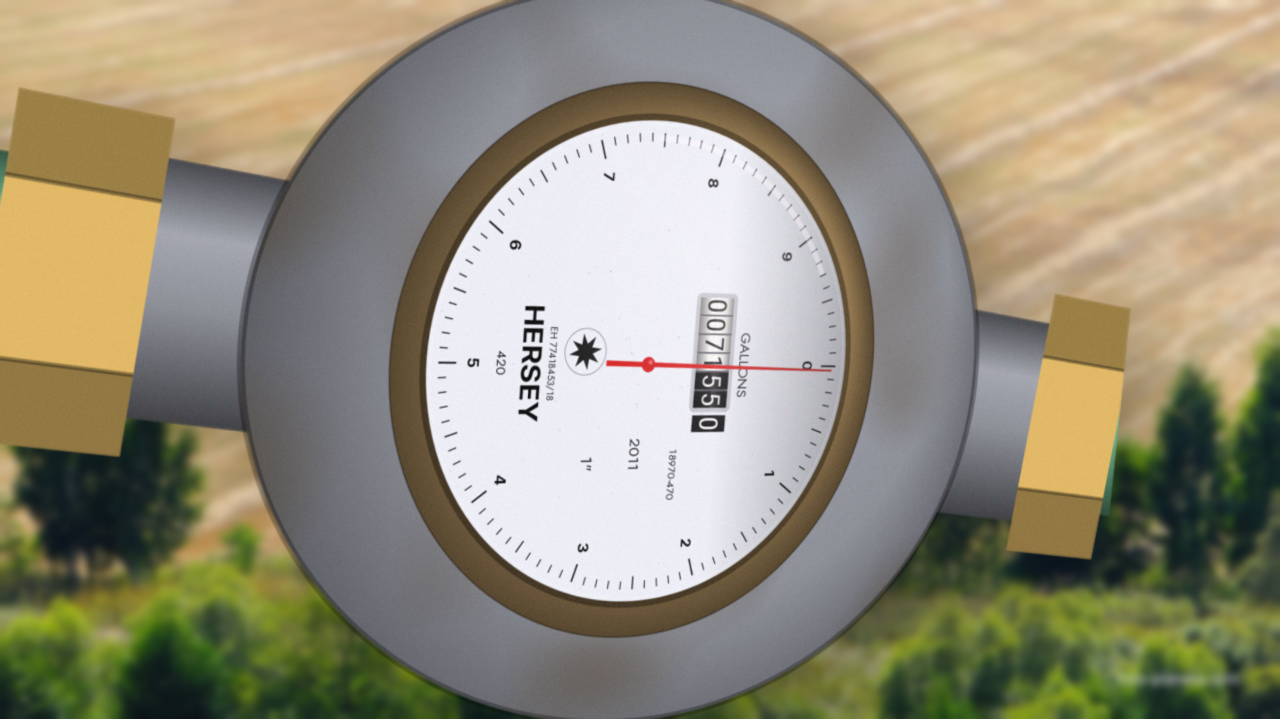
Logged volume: 71550.0 gal
